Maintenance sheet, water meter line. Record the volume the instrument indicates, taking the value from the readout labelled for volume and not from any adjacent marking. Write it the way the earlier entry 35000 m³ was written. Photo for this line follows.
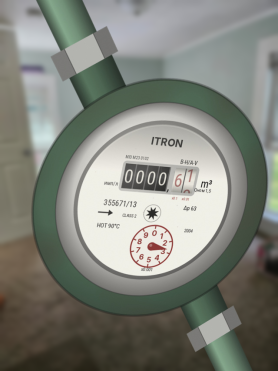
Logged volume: 0.612 m³
